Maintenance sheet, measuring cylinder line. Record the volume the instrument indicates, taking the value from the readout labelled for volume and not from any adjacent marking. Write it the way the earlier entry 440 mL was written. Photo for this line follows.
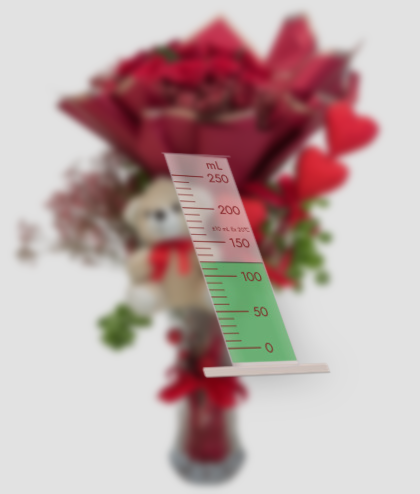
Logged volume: 120 mL
